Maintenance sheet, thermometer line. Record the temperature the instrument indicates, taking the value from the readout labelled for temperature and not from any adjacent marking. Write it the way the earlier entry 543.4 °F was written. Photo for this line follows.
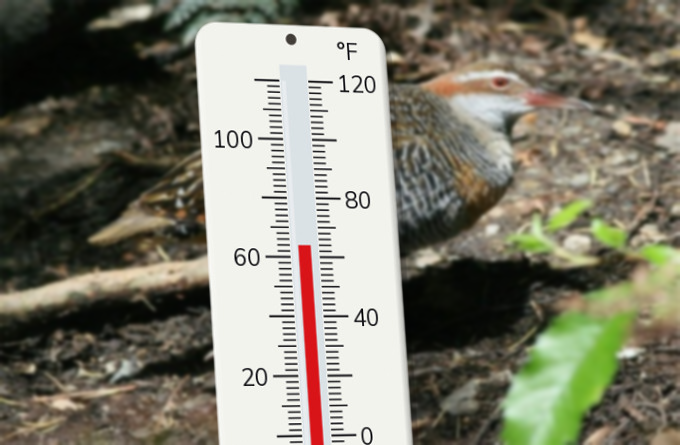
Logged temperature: 64 °F
